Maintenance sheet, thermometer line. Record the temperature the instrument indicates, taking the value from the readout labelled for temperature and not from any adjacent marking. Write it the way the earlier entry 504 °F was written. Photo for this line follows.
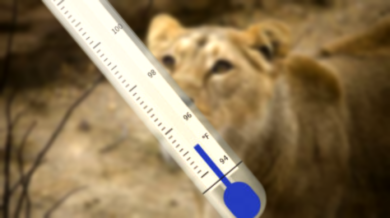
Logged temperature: 95 °F
